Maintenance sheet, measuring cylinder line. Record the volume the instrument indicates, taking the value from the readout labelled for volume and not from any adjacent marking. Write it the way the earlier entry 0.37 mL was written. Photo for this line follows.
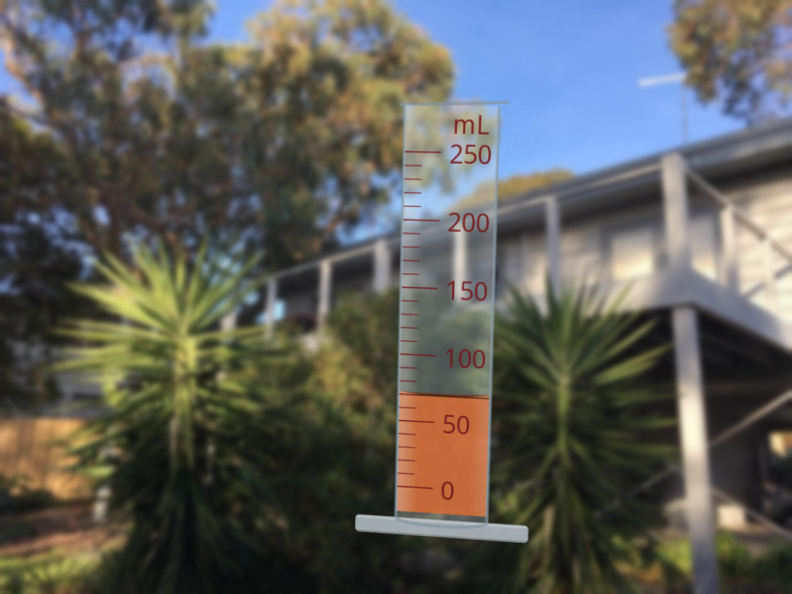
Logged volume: 70 mL
